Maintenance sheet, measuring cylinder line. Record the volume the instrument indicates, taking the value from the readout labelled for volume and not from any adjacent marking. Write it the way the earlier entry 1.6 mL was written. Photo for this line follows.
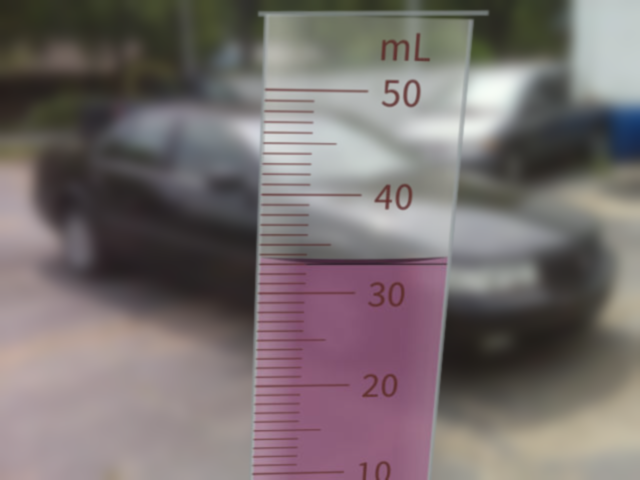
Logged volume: 33 mL
